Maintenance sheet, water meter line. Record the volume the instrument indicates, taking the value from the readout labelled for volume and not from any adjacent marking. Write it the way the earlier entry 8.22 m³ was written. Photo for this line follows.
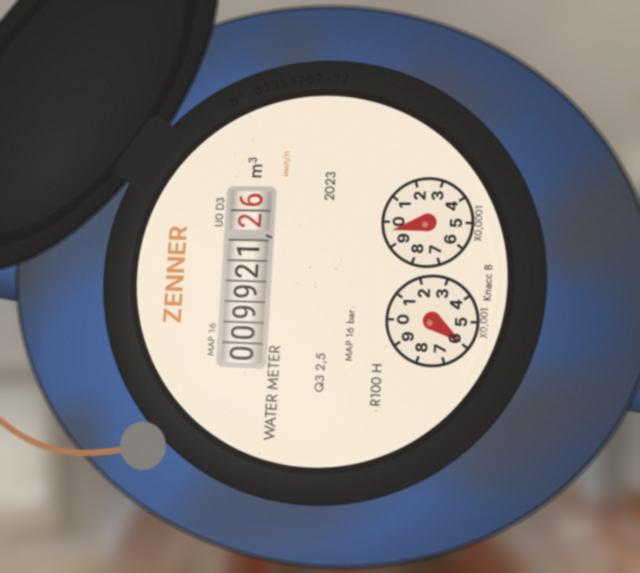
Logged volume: 9921.2659 m³
